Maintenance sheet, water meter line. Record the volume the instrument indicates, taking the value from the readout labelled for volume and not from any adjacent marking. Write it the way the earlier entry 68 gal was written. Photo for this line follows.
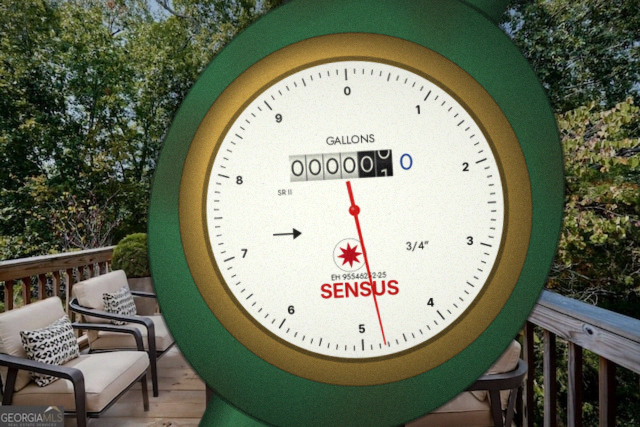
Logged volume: 4.7 gal
